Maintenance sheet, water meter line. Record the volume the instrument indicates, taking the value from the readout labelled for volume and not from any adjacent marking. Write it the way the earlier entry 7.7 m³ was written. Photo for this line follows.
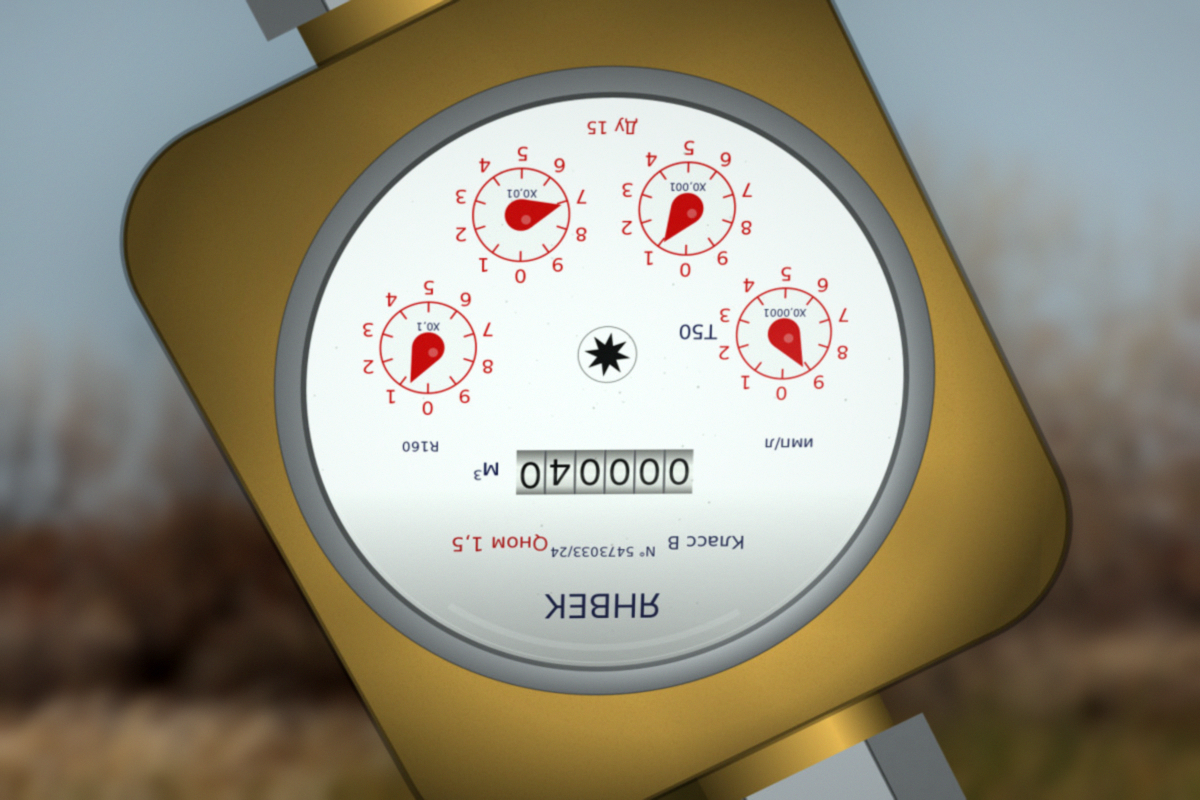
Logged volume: 40.0709 m³
